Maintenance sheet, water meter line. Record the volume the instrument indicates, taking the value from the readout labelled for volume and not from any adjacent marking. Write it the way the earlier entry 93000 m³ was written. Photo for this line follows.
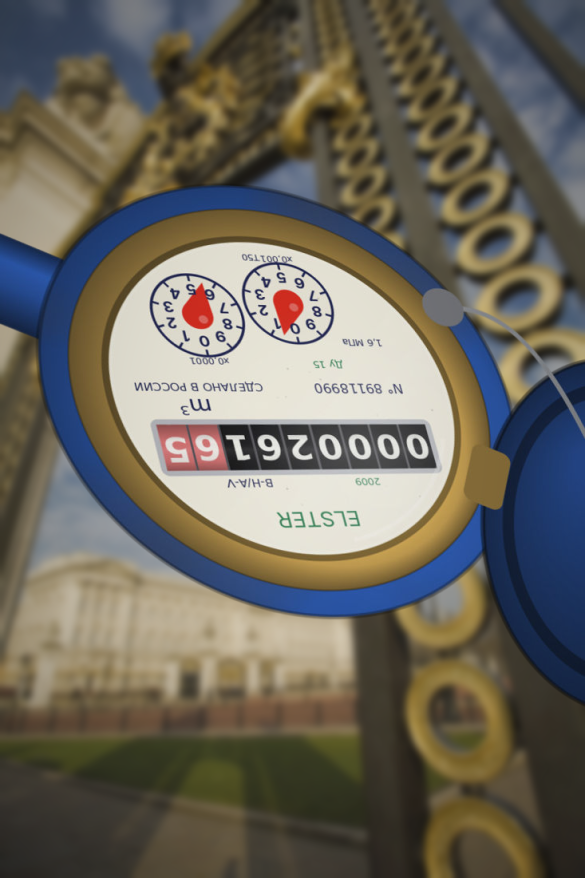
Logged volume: 261.6505 m³
